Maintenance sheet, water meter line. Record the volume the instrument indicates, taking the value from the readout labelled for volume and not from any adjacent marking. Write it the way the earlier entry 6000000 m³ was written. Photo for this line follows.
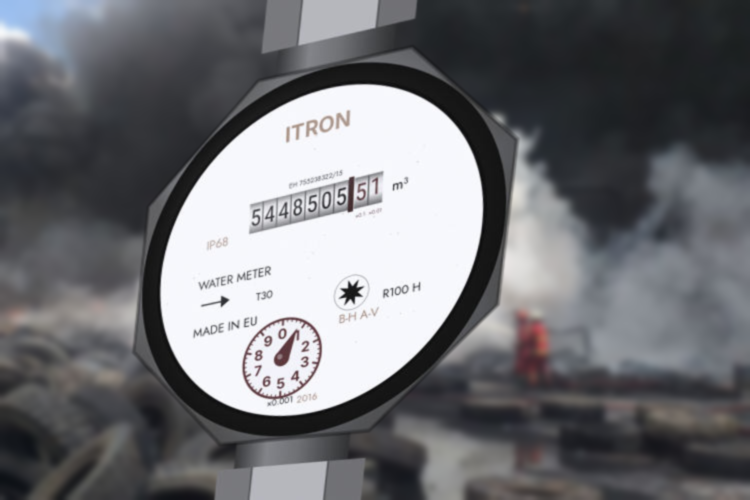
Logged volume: 5448505.510 m³
